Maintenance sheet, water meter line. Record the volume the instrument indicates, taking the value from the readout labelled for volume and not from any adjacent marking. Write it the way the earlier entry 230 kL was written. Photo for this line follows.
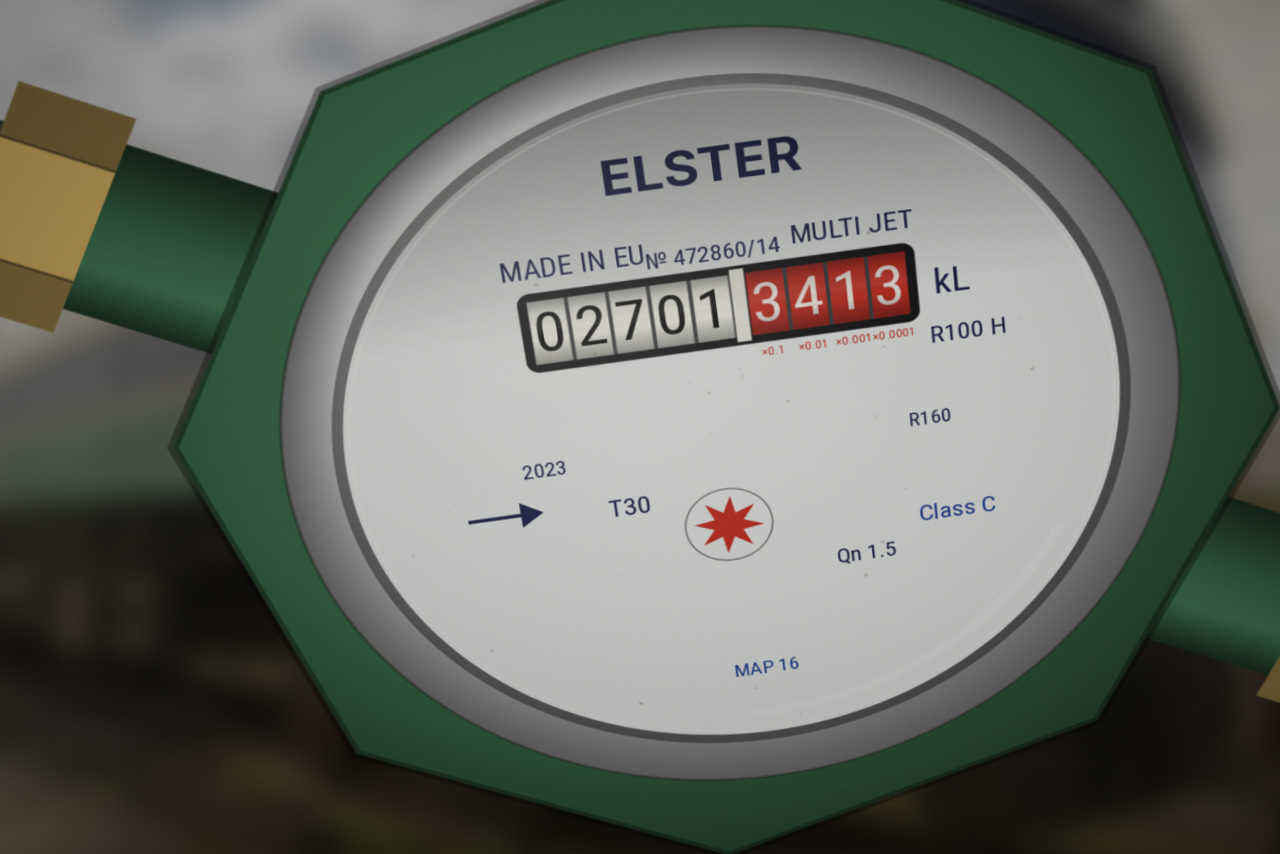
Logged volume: 2701.3413 kL
